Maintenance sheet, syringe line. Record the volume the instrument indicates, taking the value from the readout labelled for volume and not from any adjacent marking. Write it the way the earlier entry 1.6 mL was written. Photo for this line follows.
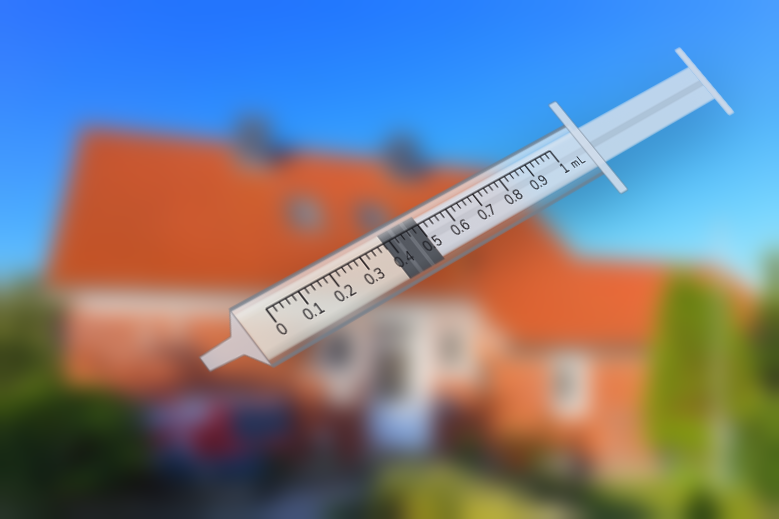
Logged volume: 0.38 mL
